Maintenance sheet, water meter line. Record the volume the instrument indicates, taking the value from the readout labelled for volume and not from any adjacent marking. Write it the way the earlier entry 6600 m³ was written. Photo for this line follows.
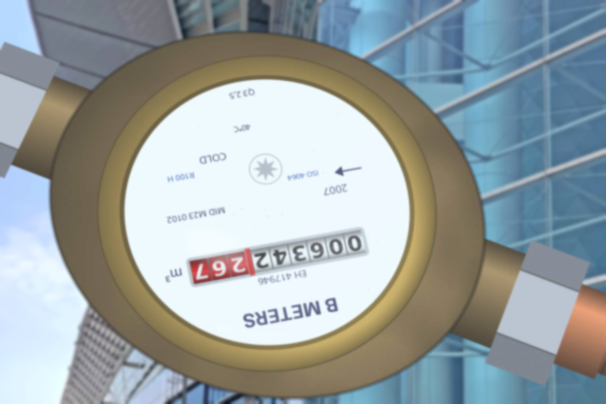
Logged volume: 6342.267 m³
